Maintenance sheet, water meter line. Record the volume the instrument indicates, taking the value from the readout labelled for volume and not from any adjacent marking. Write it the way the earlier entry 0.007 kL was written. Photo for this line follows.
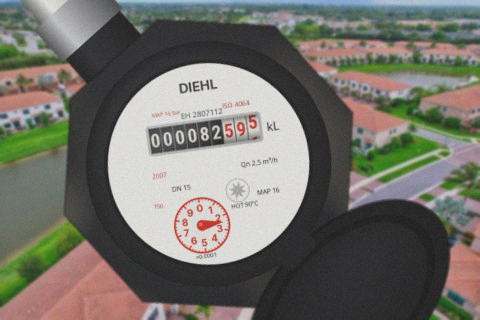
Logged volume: 82.5952 kL
